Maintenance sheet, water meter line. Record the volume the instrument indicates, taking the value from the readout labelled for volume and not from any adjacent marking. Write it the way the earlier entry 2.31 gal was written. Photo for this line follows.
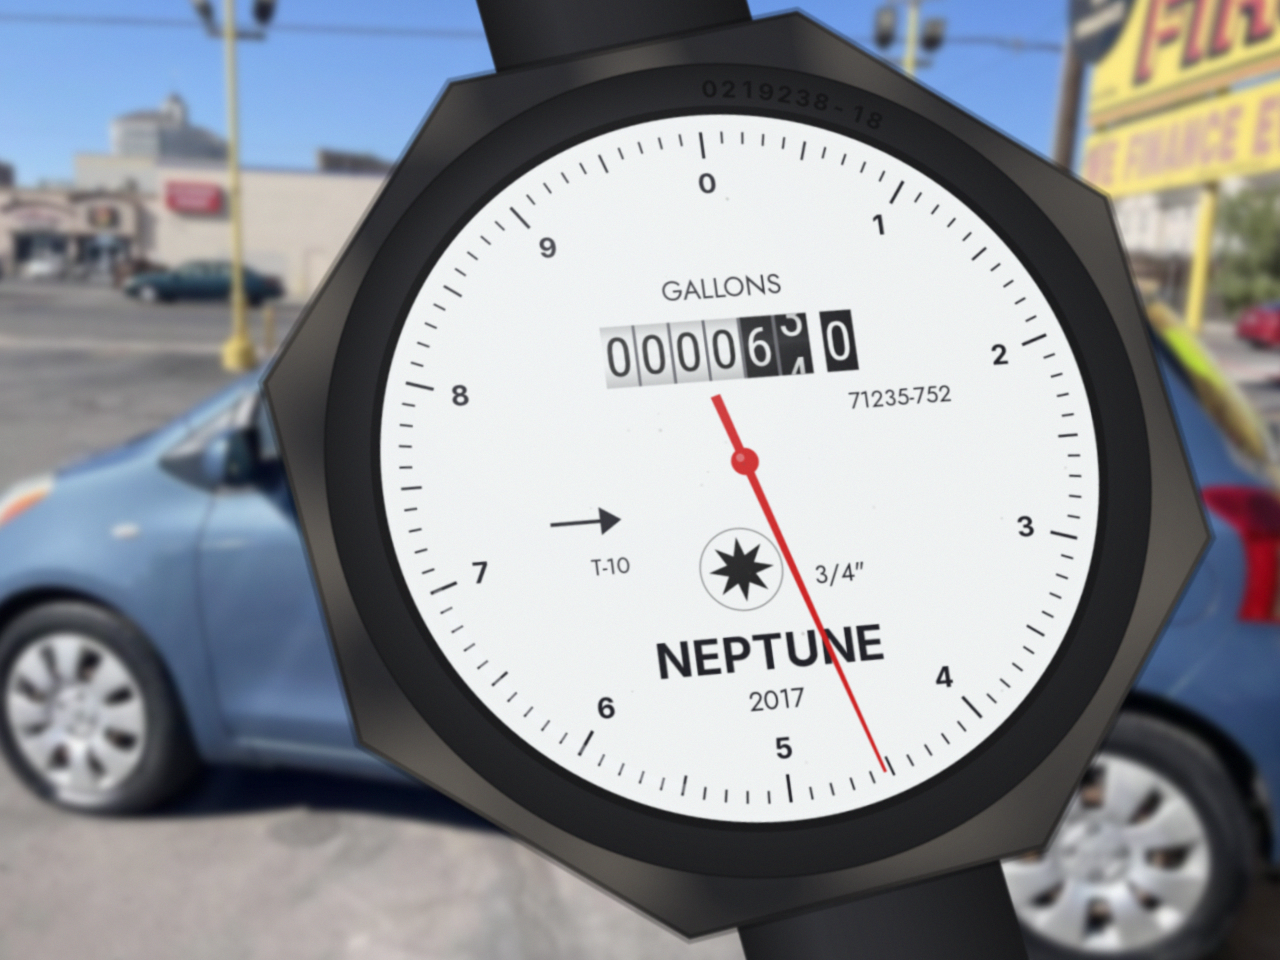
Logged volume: 634.5 gal
